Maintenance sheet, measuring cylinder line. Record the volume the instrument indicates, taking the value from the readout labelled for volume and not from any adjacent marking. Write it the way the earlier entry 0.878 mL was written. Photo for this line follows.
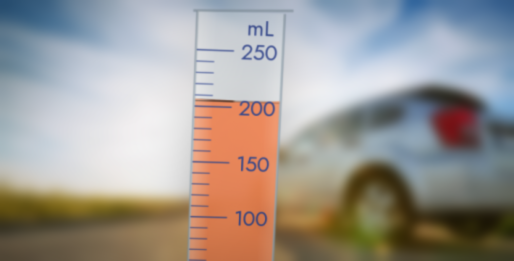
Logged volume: 205 mL
